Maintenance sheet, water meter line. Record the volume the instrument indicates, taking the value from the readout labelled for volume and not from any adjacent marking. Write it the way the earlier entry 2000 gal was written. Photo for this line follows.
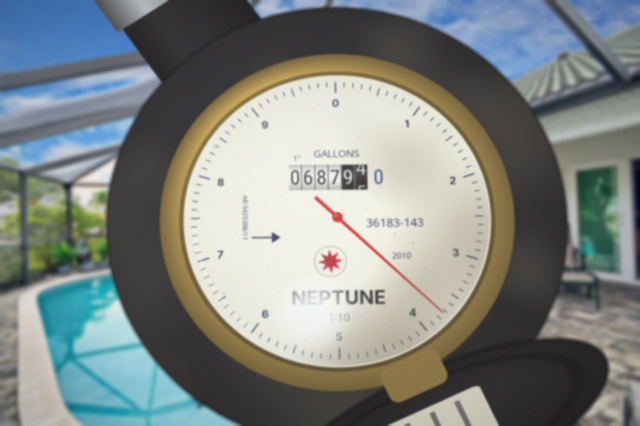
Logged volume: 687943.7 gal
